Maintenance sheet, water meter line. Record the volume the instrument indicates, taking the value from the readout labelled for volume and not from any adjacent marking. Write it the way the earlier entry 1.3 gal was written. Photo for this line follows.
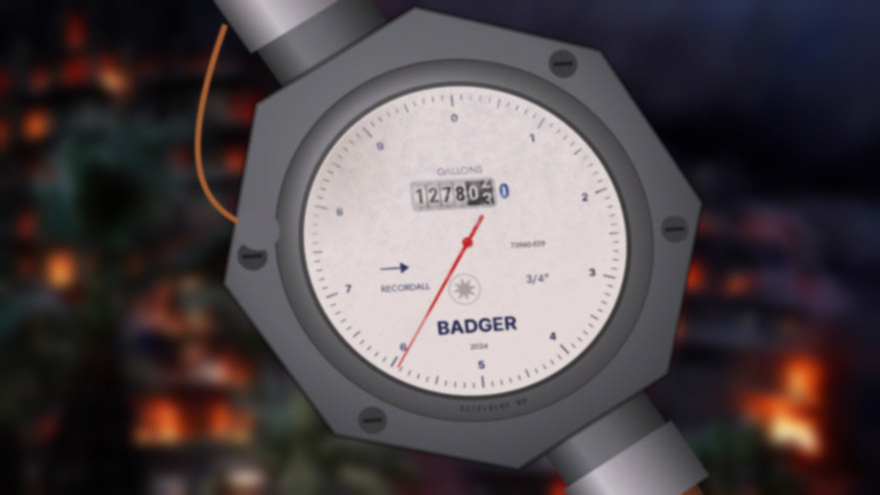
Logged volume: 1278025.9 gal
